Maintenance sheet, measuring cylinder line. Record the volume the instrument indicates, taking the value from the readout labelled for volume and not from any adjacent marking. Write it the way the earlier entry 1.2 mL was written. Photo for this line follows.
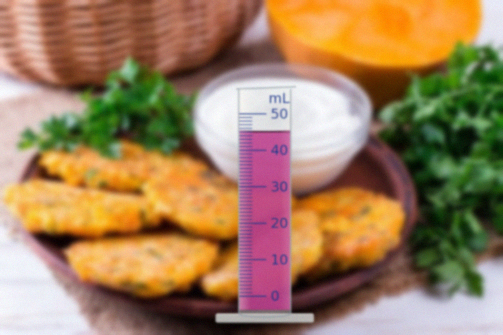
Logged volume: 45 mL
